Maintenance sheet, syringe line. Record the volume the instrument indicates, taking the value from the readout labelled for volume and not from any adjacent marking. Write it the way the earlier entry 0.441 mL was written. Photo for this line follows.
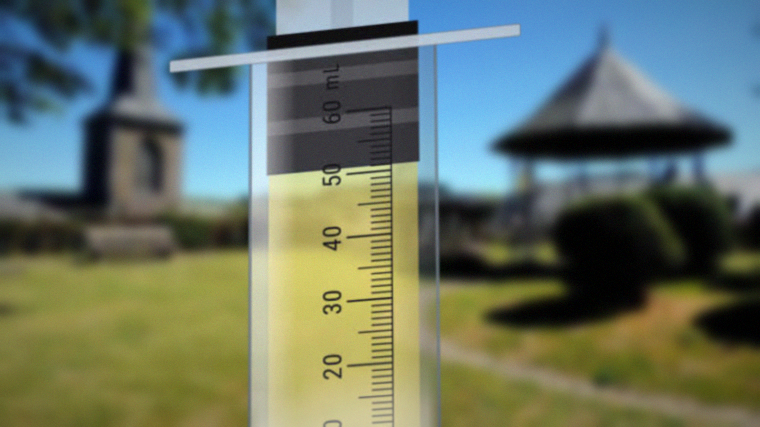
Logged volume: 51 mL
